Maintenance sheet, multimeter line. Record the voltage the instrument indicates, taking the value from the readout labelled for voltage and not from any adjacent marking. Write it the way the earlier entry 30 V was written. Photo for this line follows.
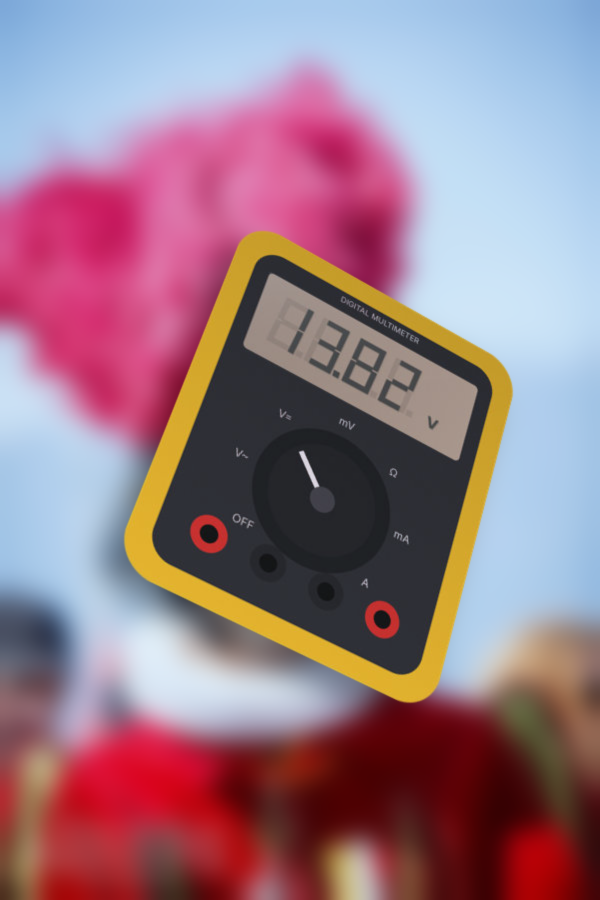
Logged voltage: 13.82 V
